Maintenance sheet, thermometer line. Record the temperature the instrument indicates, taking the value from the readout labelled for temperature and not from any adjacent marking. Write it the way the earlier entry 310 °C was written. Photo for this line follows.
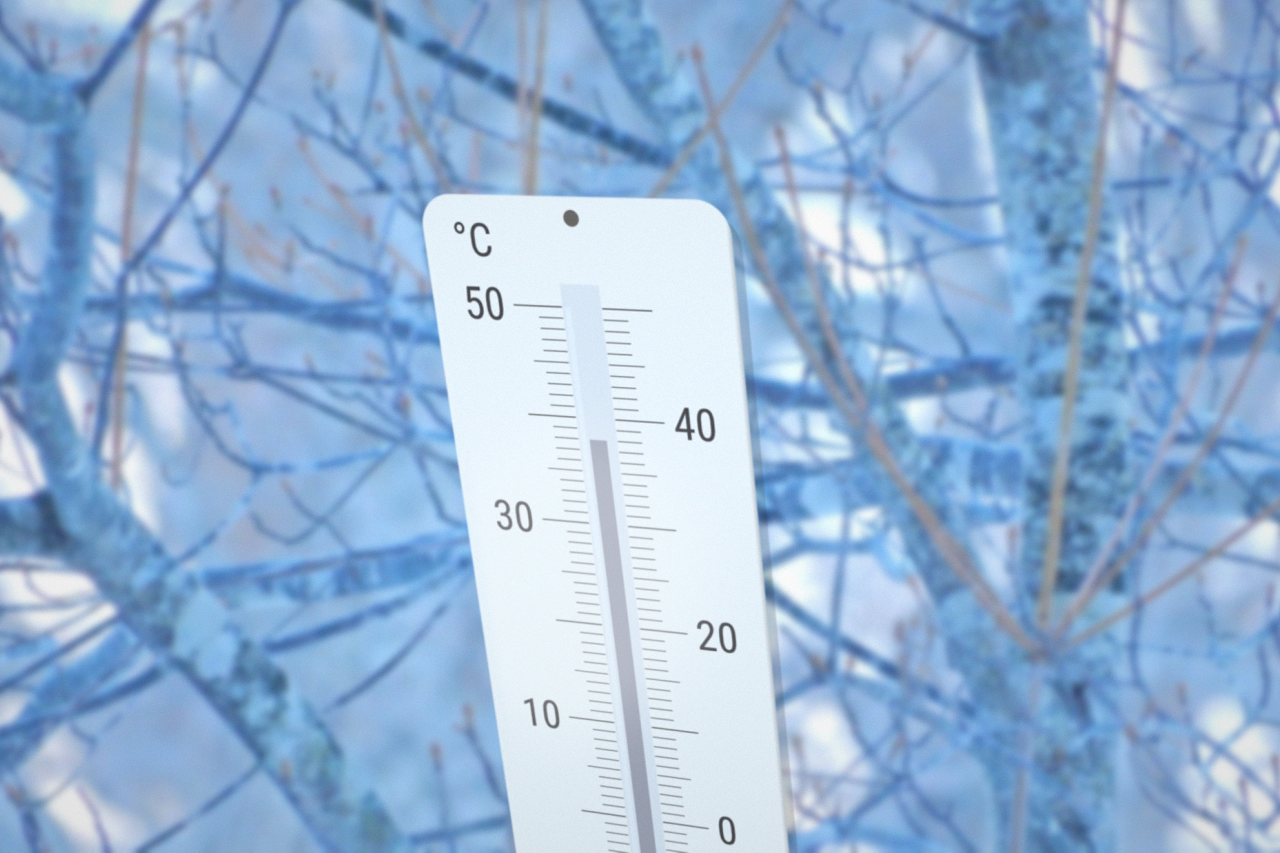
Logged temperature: 38 °C
